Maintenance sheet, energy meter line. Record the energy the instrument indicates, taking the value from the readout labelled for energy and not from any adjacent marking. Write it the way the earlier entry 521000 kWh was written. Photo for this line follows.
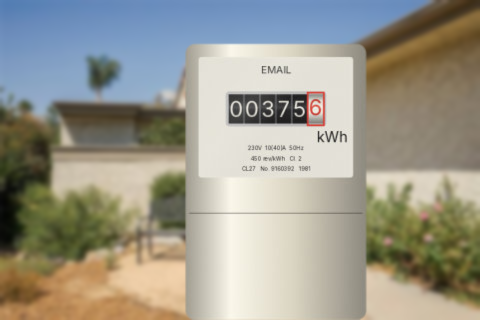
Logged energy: 375.6 kWh
